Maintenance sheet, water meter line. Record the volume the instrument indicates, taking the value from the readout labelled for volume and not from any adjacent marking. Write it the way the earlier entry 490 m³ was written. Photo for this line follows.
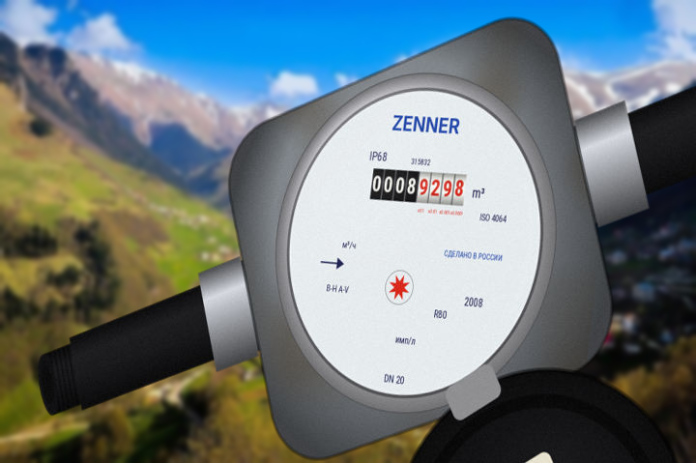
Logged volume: 8.9298 m³
